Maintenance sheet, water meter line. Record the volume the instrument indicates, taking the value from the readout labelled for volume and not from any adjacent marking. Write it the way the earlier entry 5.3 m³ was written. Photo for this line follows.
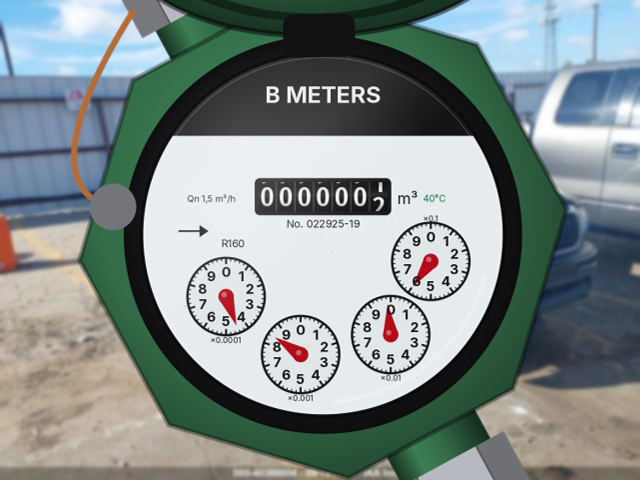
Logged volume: 1.5984 m³
